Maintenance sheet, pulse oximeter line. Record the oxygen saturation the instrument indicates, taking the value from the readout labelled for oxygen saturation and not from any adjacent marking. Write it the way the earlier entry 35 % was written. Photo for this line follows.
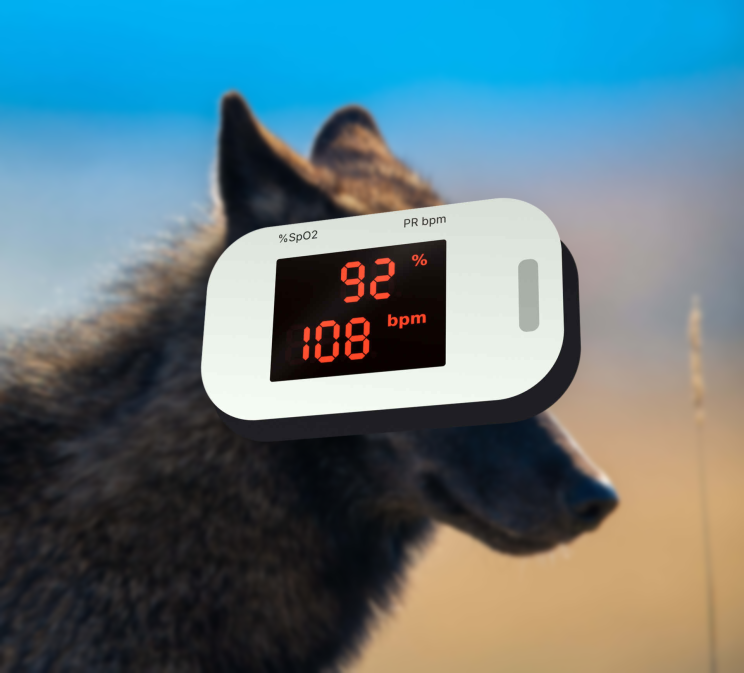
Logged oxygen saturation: 92 %
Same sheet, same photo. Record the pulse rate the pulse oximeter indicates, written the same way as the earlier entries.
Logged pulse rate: 108 bpm
